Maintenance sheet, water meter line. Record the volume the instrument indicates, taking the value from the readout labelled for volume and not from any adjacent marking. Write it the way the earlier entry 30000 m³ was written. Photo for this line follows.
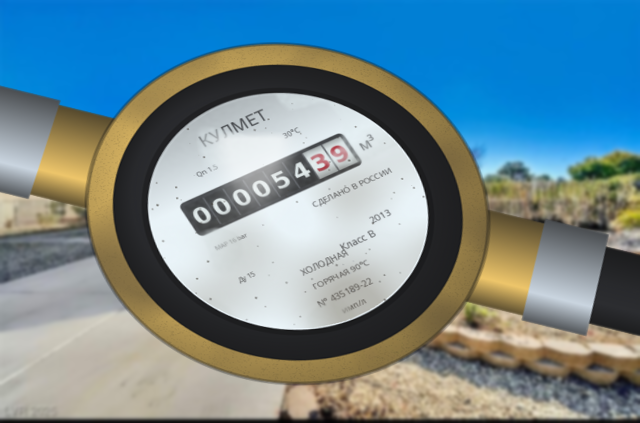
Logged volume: 54.39 m³
